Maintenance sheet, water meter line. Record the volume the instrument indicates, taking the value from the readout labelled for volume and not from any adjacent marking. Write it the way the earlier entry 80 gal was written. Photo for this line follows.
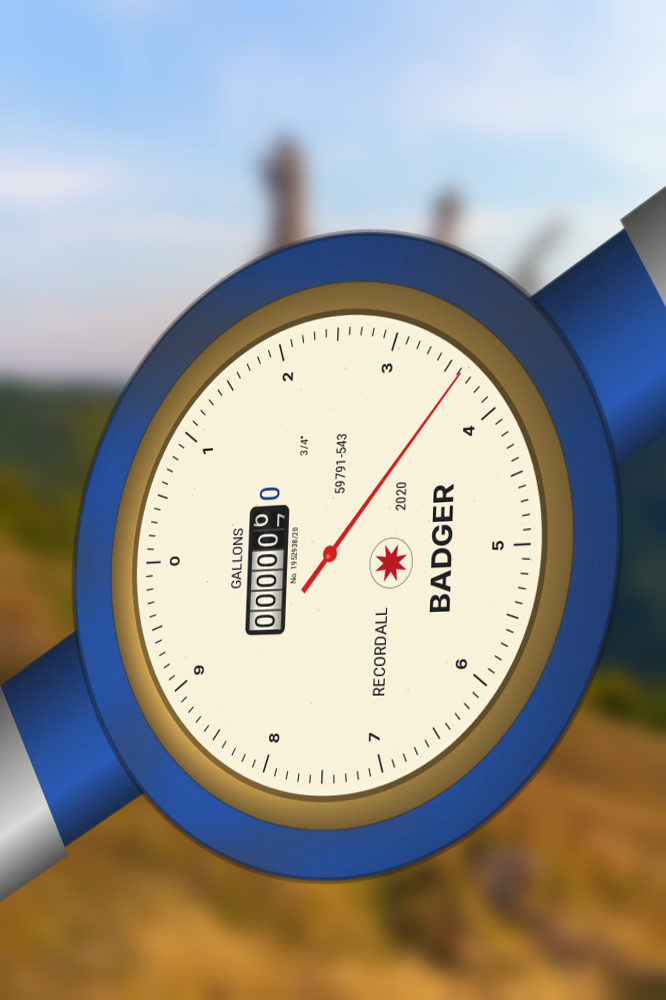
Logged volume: 63.6 gal
